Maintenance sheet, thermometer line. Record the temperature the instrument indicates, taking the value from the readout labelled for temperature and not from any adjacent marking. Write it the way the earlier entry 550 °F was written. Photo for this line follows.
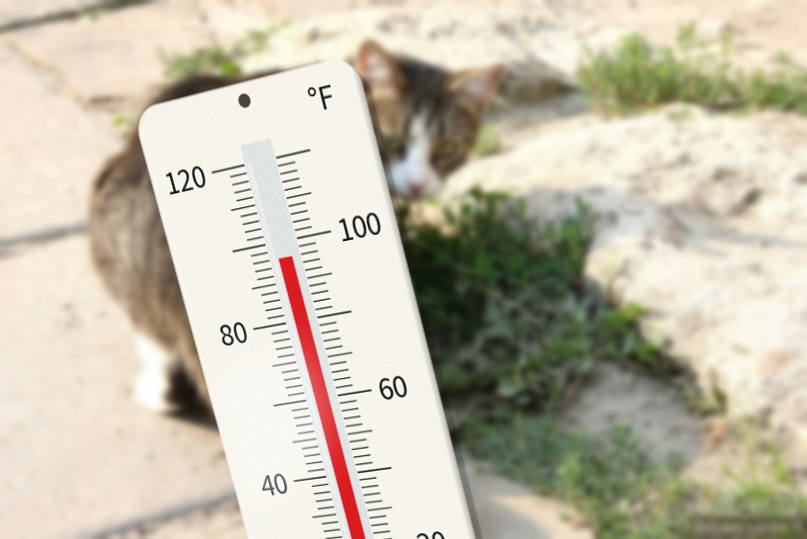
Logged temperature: 96 °F
